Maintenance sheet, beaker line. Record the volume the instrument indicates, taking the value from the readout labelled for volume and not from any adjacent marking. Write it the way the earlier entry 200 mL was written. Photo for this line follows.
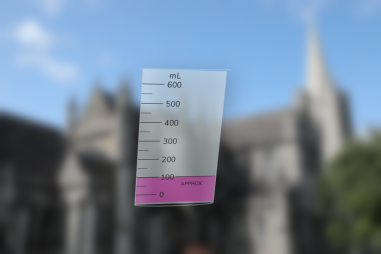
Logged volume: 100 mL
